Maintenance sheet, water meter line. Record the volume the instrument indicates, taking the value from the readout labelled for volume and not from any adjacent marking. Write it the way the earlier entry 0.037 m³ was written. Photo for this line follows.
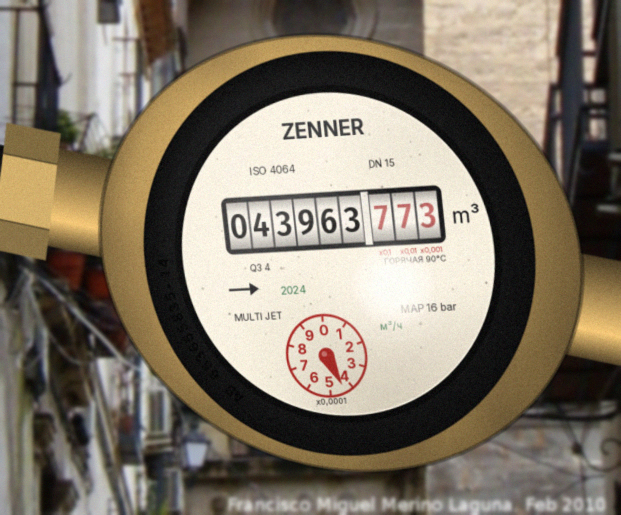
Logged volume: 43963.7734 m³
